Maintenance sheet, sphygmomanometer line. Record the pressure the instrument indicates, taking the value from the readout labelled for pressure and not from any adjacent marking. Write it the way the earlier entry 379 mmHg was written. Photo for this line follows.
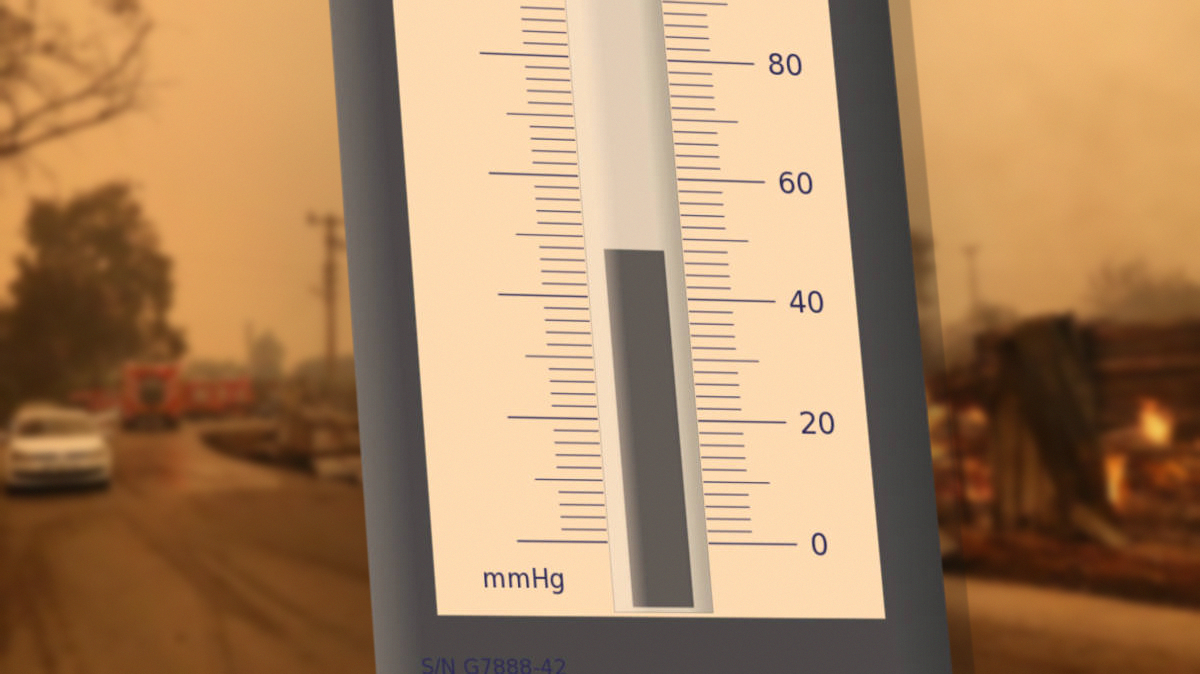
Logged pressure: 48 mmHg
